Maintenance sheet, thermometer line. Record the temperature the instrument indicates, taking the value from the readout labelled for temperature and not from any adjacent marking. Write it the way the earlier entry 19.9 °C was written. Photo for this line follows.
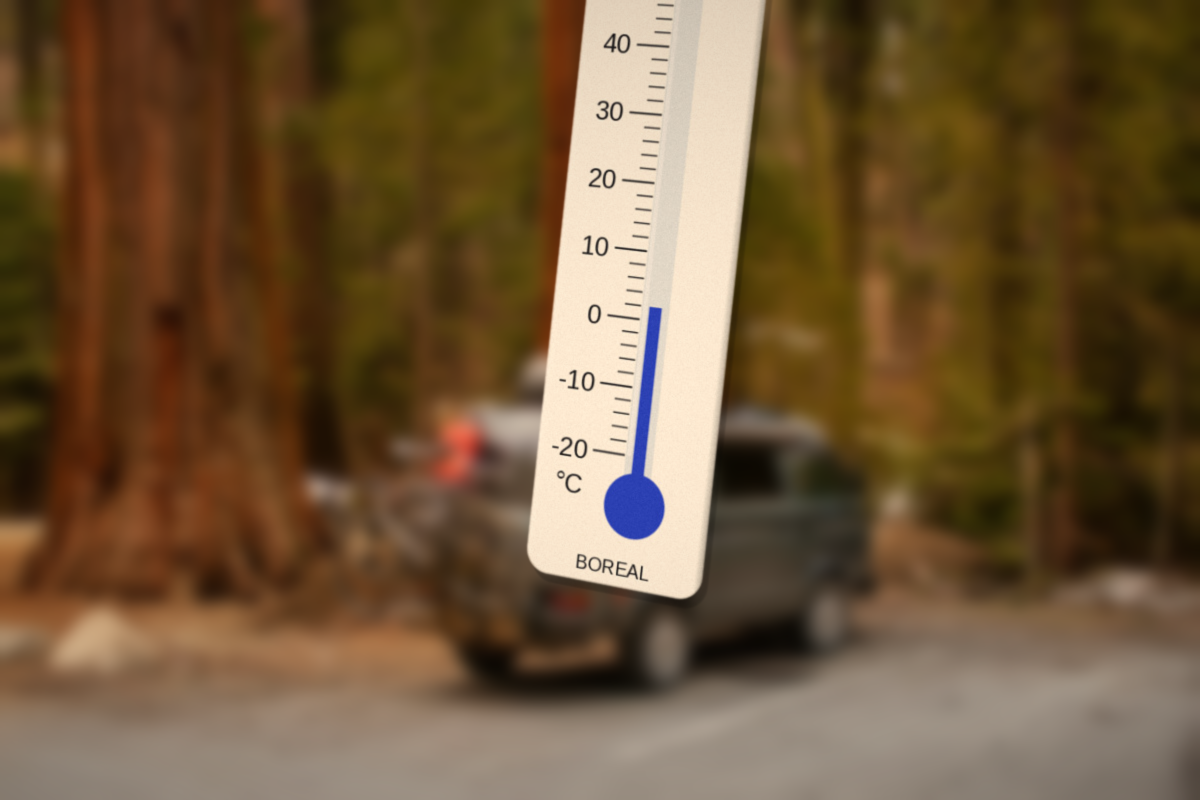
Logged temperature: 2 °C
